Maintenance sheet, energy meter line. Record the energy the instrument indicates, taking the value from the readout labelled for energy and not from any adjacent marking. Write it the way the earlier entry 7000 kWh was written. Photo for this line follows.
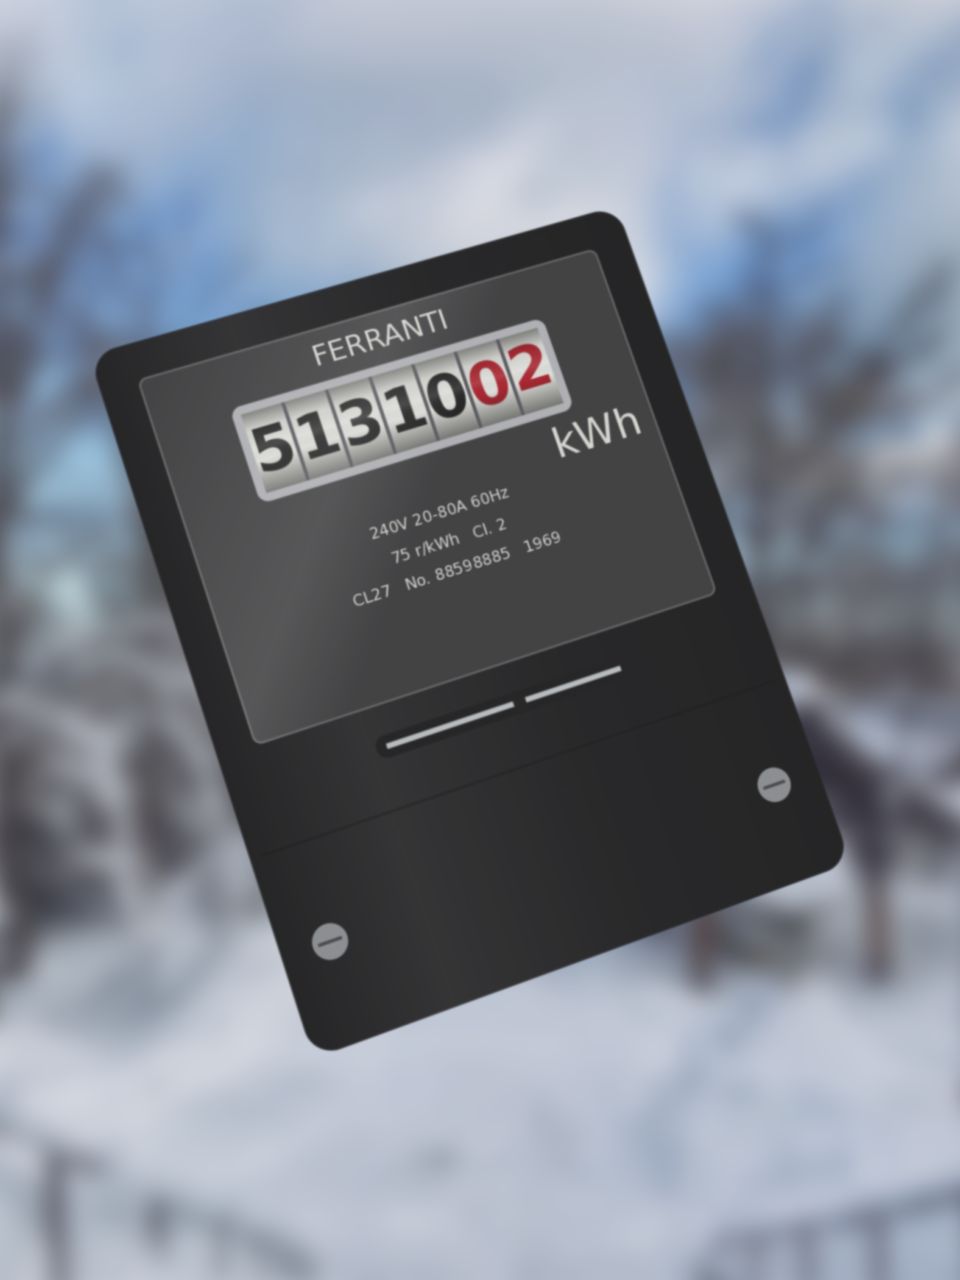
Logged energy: 51310.02 kWh
